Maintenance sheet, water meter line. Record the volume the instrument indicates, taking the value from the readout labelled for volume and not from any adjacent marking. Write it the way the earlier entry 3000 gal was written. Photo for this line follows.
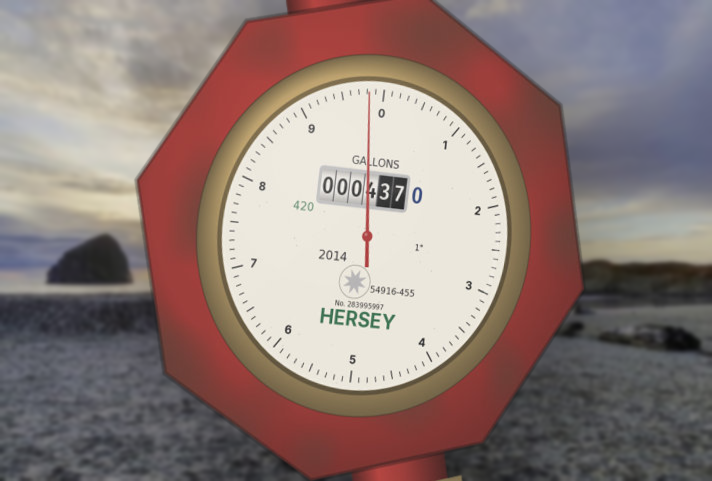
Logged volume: 4369.8 gal
